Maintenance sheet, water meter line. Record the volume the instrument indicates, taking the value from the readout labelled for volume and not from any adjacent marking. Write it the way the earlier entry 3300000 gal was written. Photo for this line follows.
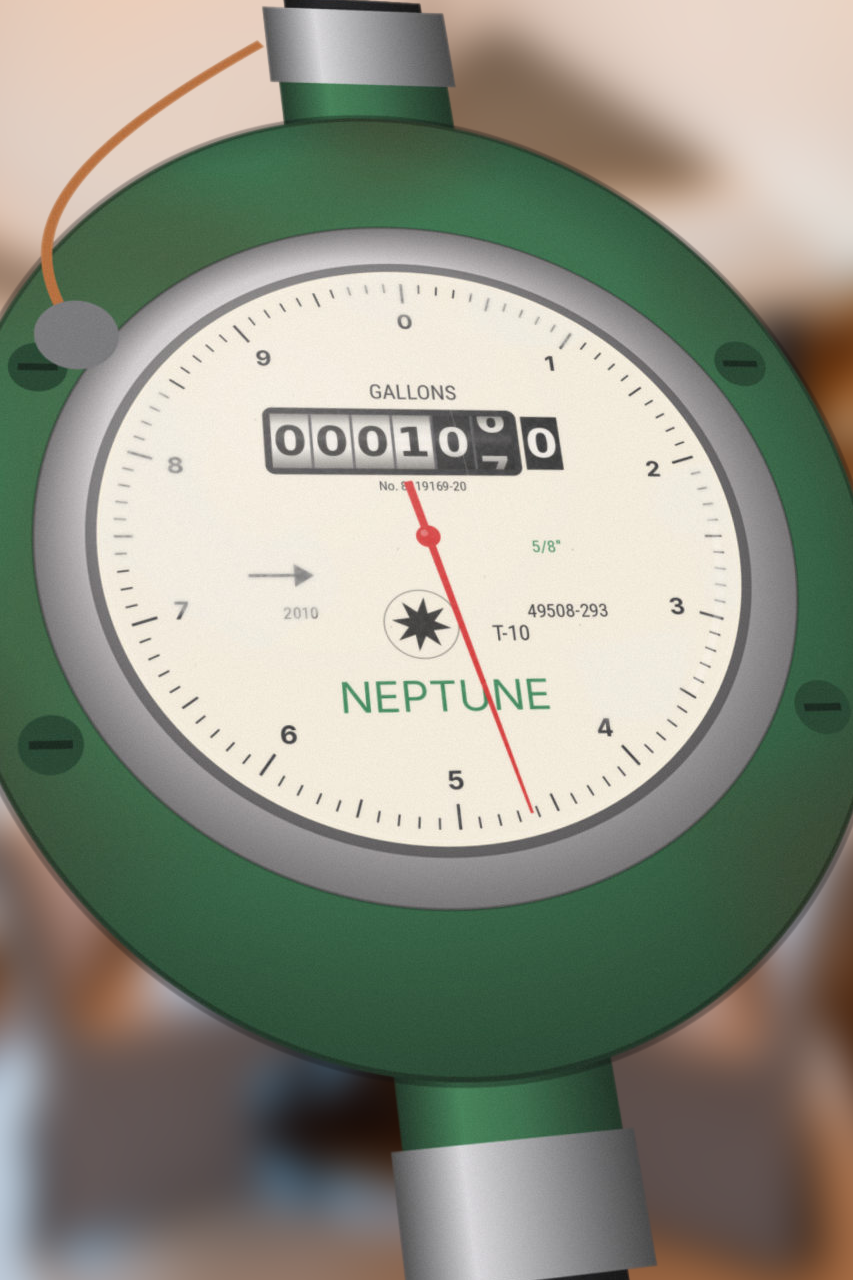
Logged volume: 1064.6 gal
